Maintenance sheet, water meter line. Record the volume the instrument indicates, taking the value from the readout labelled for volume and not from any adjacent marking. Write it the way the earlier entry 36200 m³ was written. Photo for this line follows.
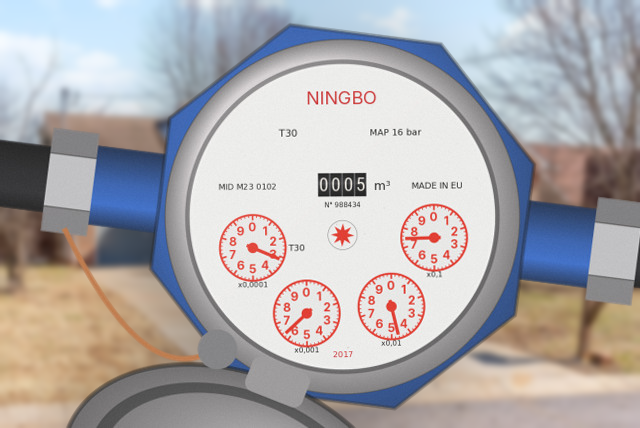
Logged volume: 5.7463 m³
